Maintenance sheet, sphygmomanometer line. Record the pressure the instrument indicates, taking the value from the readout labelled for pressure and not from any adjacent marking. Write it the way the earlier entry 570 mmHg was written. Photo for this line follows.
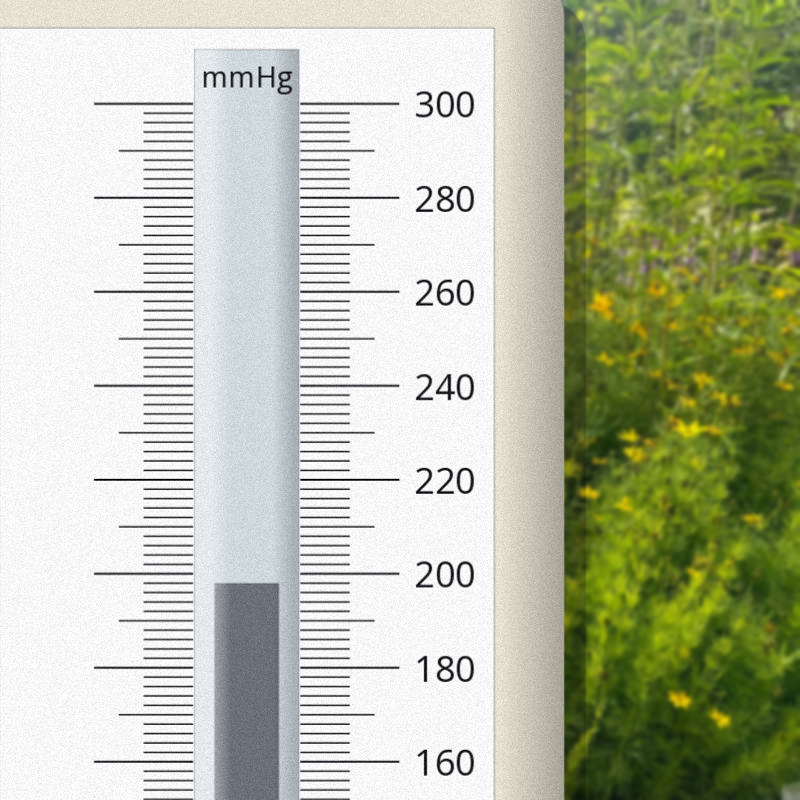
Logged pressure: 198 mmHg
